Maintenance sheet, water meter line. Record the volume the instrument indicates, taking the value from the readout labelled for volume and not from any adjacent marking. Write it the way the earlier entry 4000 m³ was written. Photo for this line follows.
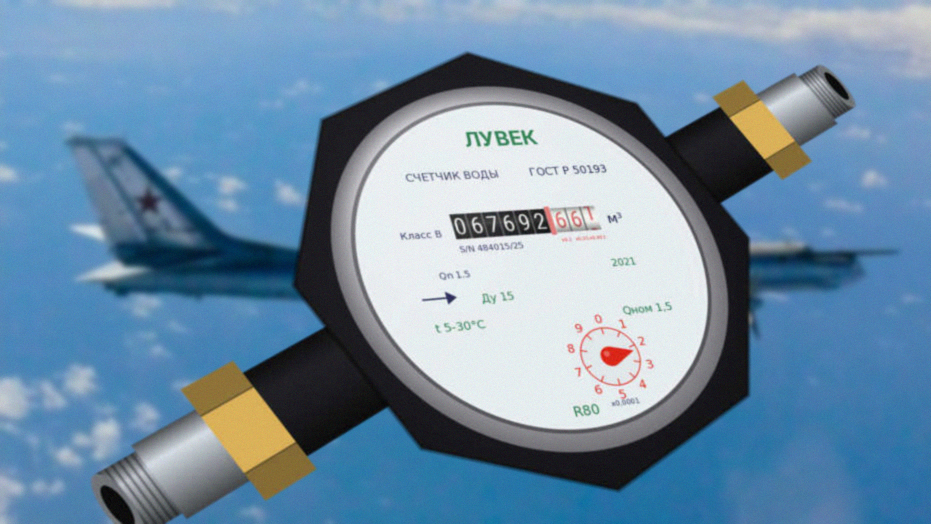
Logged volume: 67692.6612 m³
